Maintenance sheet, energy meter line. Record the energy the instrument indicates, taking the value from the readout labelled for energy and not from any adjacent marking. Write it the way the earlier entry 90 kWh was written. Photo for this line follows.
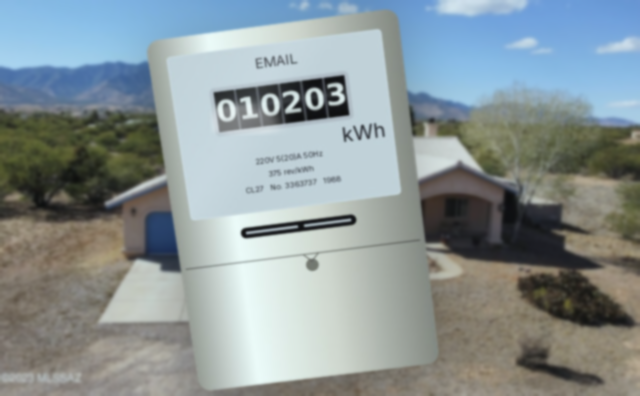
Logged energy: 10203 kWh
